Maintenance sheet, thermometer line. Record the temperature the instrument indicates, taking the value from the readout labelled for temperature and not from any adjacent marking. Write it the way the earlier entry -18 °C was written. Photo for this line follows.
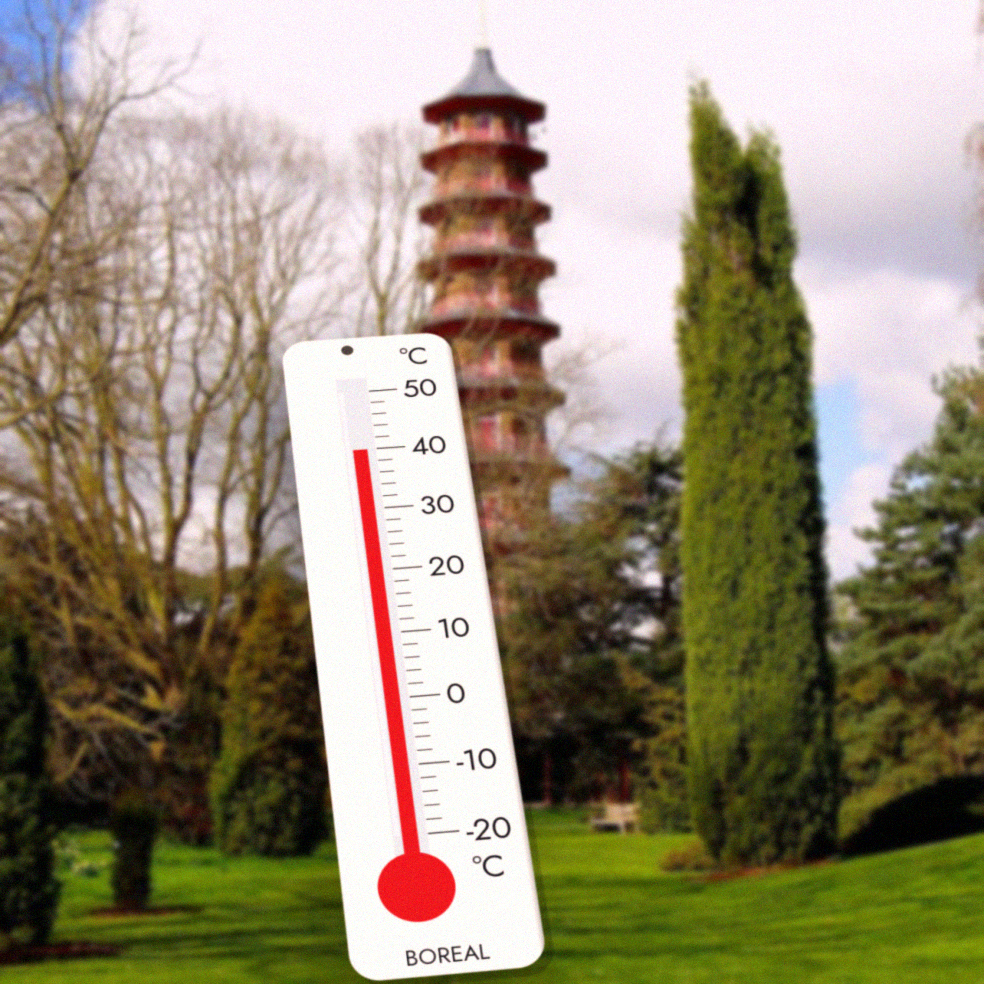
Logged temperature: 40 °C
